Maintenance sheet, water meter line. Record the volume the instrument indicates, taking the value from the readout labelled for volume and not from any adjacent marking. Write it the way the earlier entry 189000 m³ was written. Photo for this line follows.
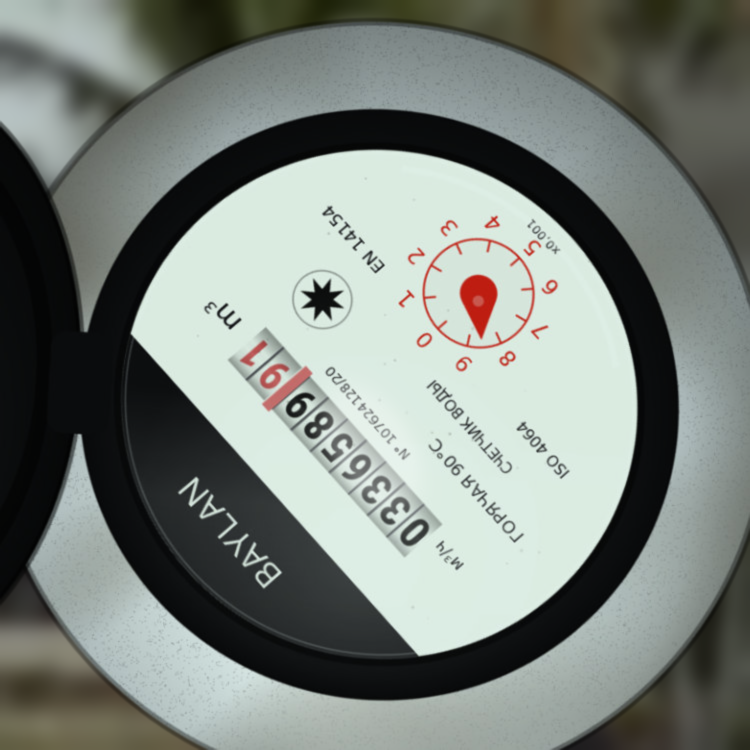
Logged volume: 336589.918 m³
